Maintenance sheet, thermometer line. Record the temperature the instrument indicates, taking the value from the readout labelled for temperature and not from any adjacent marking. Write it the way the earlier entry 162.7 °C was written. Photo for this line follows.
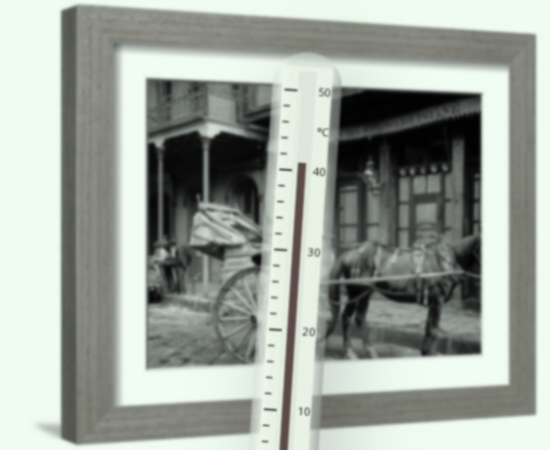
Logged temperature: 41 °C
